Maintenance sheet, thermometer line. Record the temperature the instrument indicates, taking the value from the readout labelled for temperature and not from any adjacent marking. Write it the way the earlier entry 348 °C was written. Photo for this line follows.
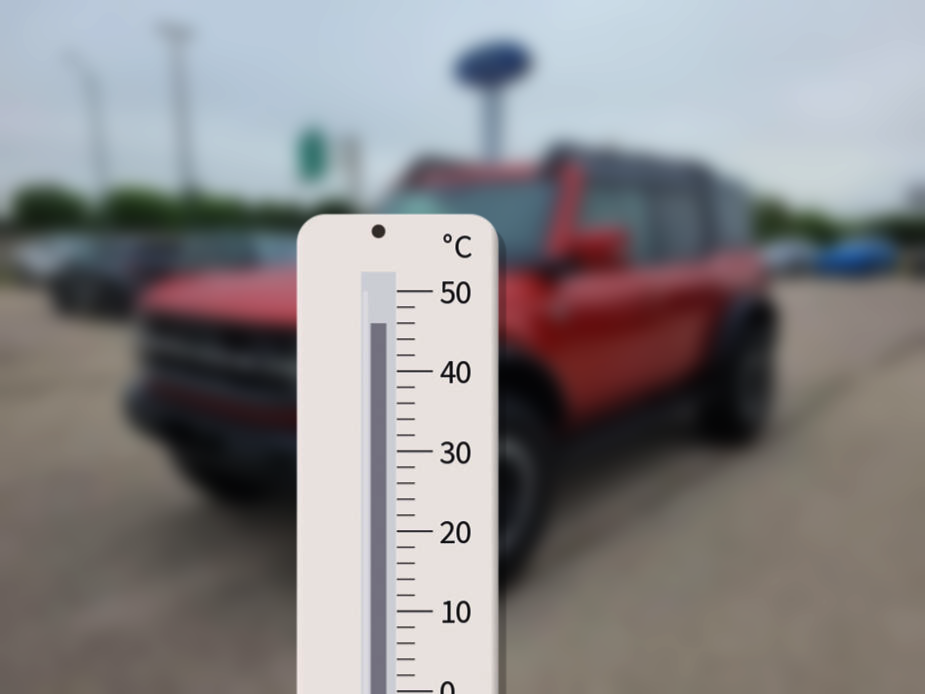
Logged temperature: 46 °C
